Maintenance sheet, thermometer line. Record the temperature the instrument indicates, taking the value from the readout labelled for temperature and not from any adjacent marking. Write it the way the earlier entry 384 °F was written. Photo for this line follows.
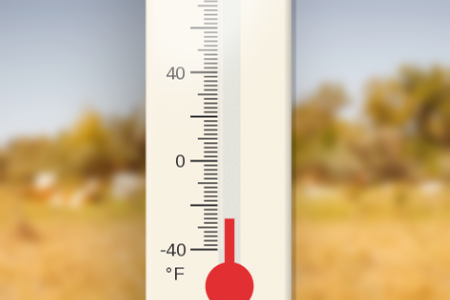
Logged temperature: -26 °F
